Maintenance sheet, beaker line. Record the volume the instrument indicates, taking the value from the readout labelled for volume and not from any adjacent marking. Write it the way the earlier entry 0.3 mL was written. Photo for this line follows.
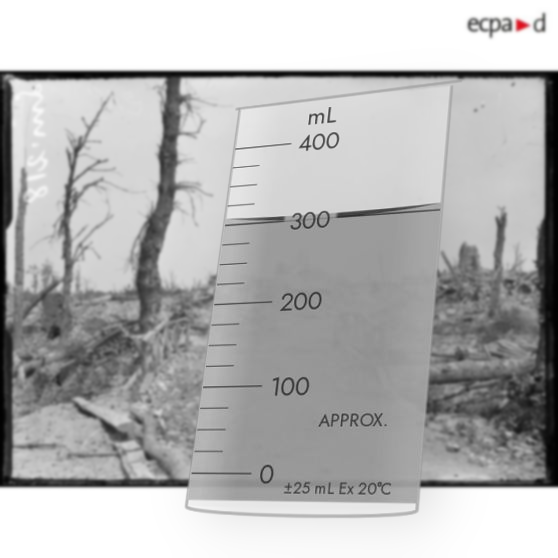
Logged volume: 300 mL
